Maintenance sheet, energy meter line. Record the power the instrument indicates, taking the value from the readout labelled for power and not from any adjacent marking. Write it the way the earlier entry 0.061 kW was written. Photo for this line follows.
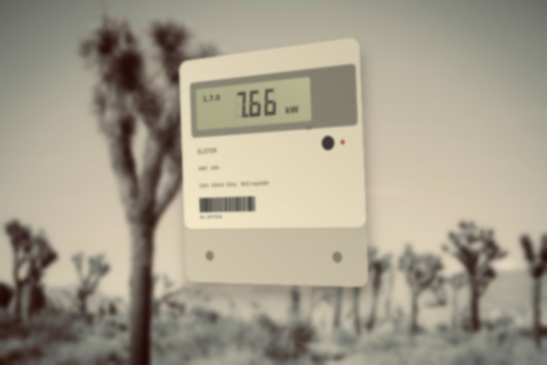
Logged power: 7.66 kW
